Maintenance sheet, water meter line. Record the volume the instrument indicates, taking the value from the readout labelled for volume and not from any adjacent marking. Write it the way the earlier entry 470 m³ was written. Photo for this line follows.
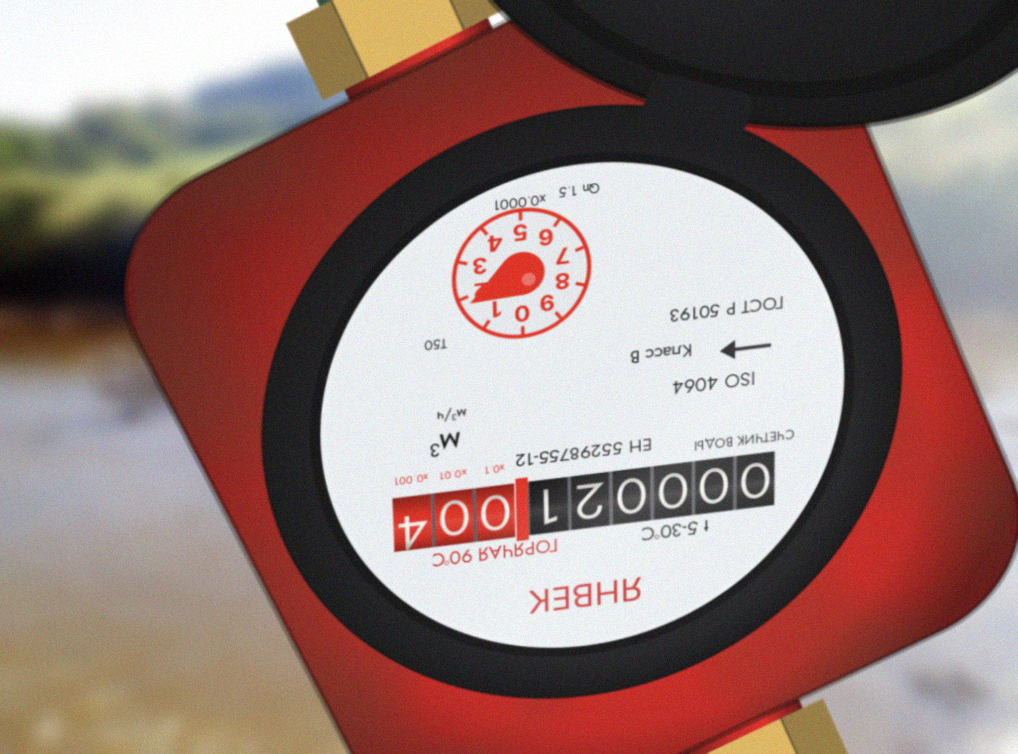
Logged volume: 21.0041 m³
